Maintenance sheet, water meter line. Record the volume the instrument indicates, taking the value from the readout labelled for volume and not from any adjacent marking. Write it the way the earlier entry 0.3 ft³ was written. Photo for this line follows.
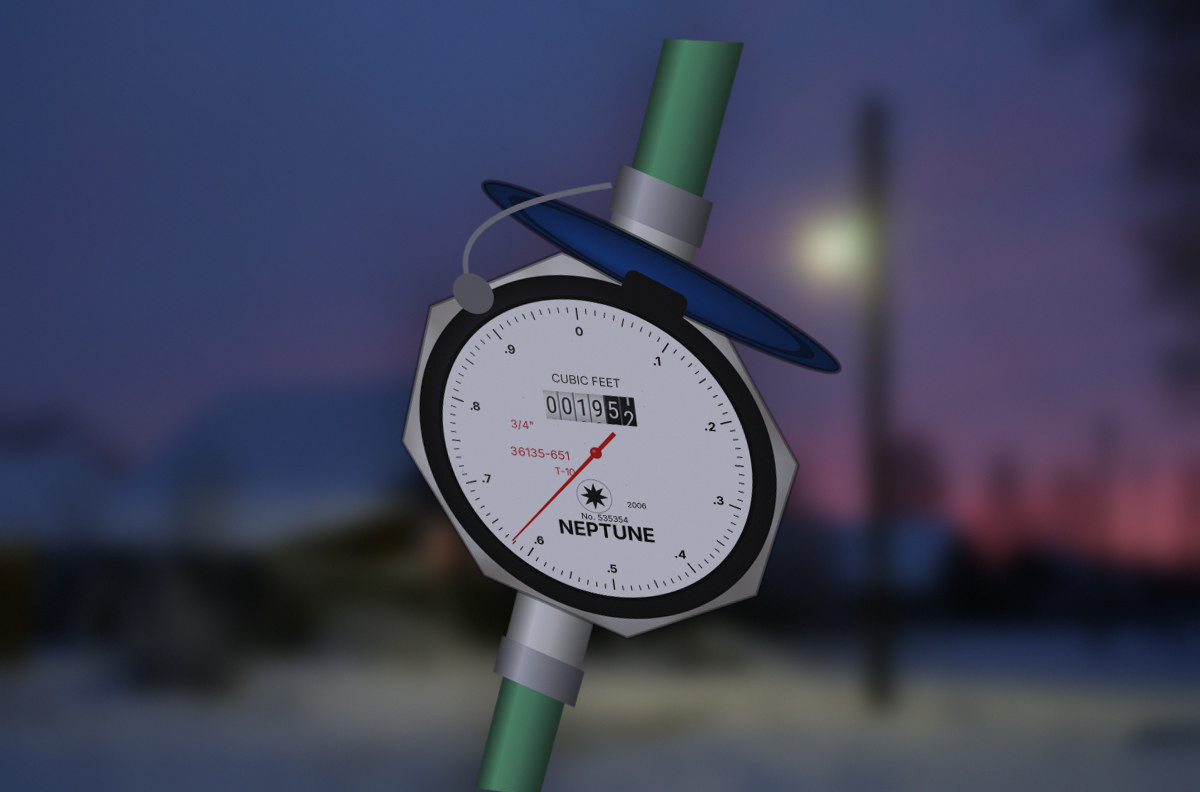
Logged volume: 1951.62 ft³
